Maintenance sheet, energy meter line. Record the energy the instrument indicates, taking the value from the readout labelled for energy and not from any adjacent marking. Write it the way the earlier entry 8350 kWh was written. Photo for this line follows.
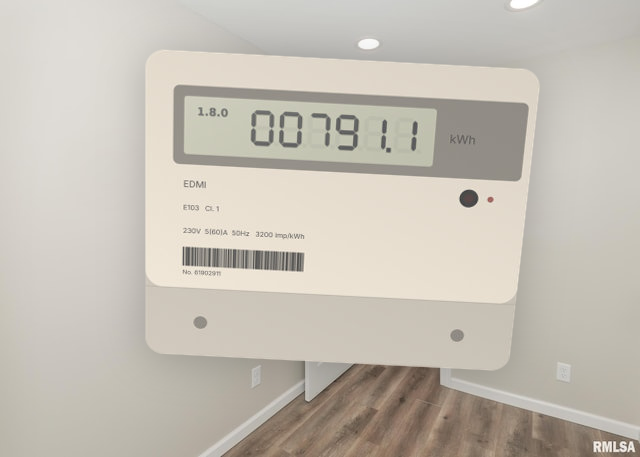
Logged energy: 791.1 kWh
